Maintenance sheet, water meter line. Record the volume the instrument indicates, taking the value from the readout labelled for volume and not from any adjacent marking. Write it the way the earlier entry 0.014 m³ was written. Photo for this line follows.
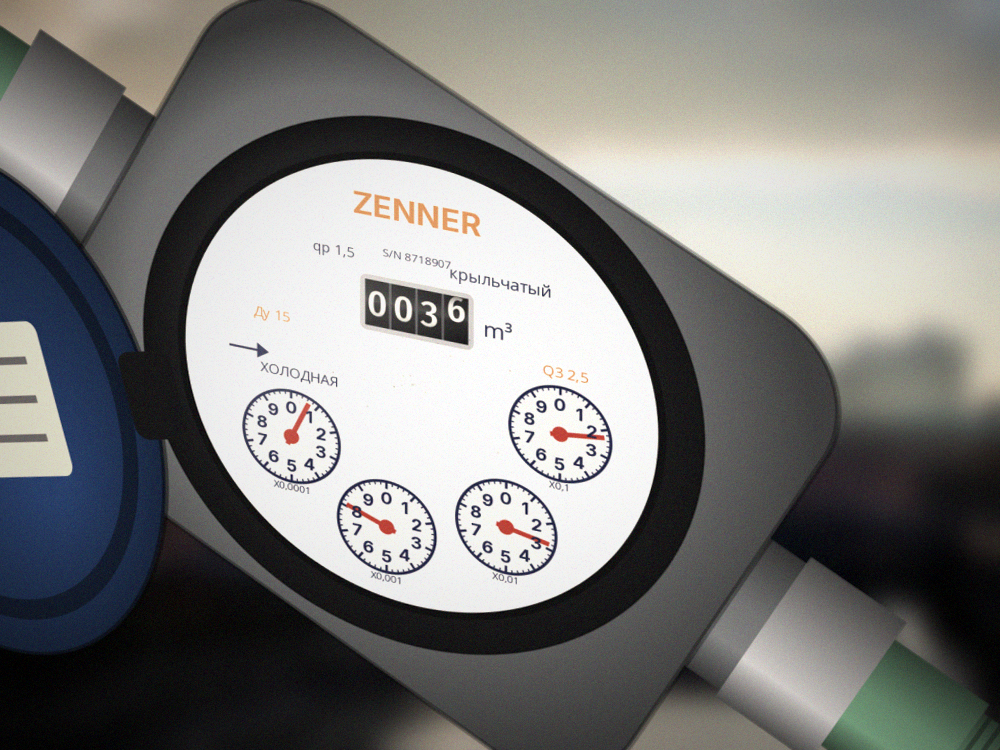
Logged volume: 36.2280 m³
